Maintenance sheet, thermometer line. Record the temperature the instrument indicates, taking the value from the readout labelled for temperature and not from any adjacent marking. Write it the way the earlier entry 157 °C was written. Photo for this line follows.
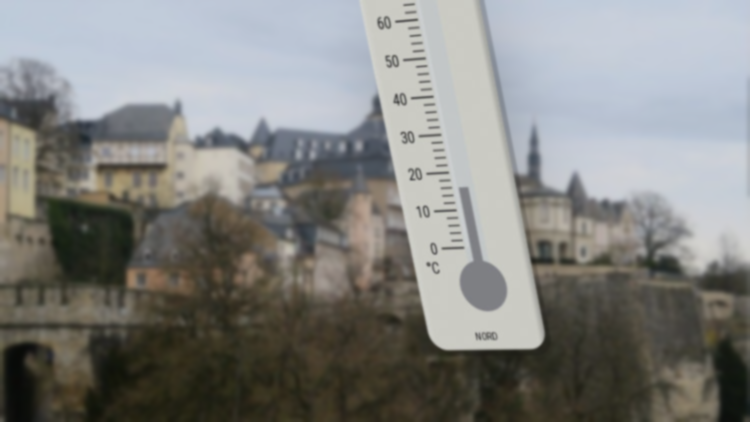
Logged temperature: 16 °C
